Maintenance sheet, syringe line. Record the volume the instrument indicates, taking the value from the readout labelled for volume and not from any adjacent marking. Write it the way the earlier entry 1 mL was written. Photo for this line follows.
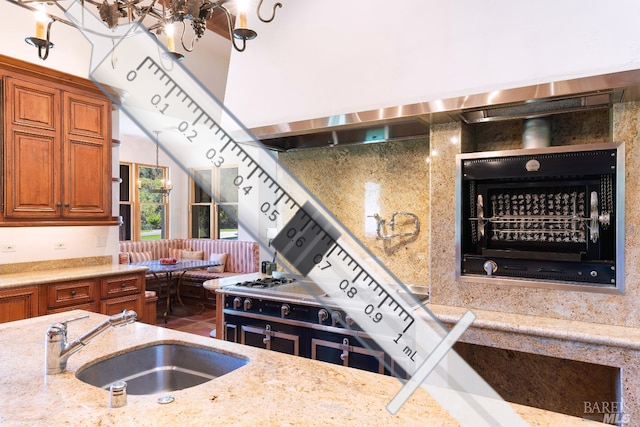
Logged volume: 0.56 mL
